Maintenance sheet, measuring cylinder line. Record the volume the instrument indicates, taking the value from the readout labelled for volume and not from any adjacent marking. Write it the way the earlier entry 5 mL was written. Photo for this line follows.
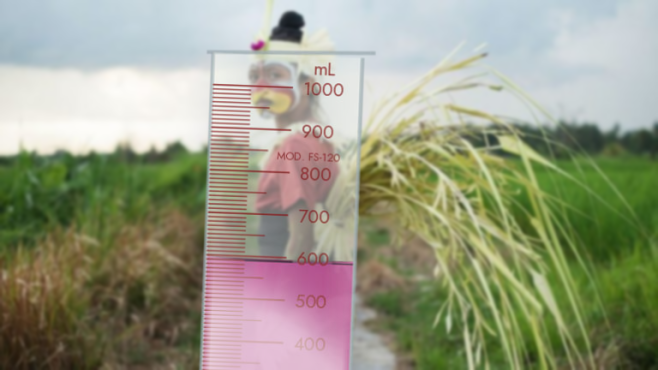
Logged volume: 590 mL
